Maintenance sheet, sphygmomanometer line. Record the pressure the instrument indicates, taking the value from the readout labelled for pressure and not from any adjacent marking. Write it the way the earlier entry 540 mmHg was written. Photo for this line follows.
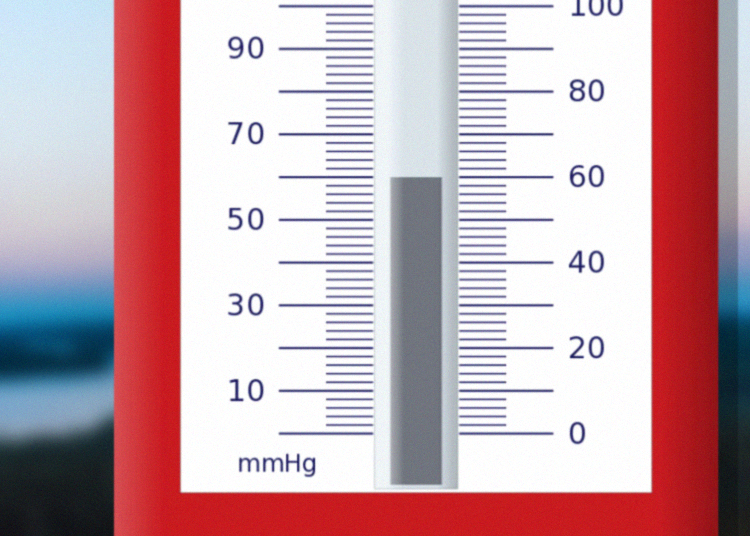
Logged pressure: 60 mmHg
